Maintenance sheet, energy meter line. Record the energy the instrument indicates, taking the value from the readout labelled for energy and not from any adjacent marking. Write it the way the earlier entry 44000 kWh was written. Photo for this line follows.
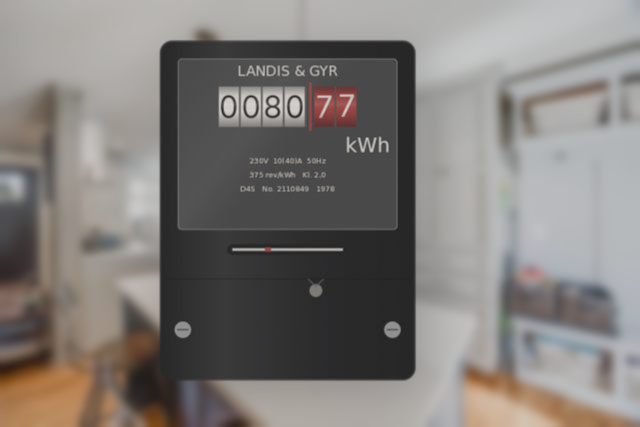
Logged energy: 80.77 kWh
